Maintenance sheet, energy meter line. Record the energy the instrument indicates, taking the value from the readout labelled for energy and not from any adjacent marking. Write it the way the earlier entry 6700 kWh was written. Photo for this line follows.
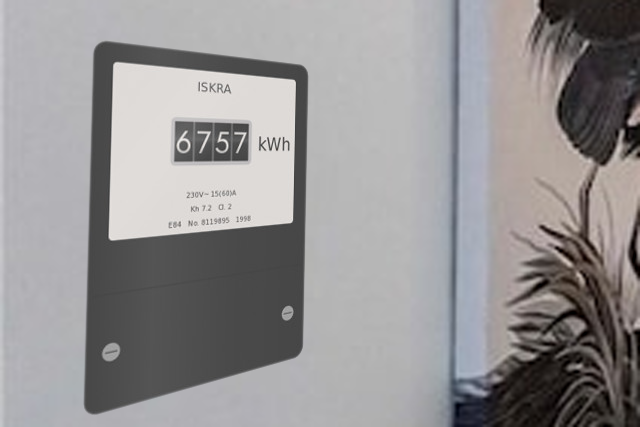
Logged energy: 6757 kWh
